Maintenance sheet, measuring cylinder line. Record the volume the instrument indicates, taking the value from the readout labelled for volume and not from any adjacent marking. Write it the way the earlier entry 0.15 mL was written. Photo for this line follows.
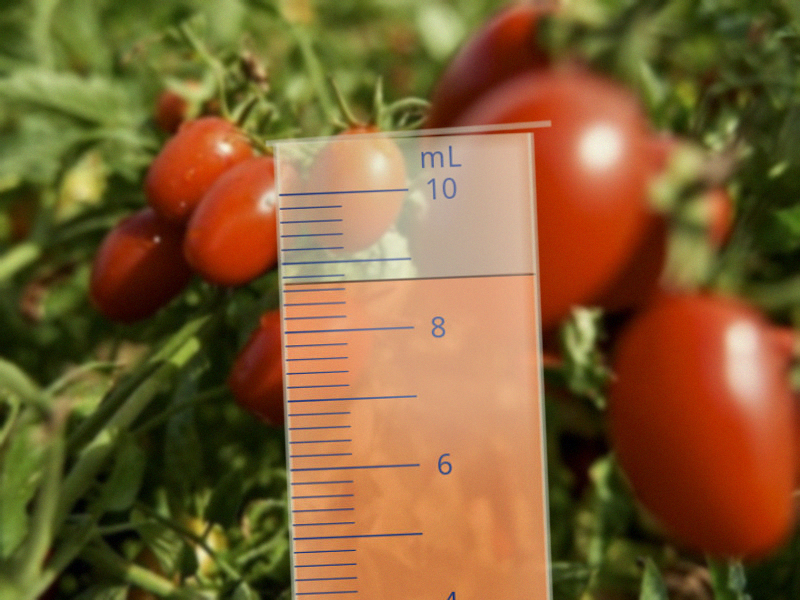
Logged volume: 8.7 mL
